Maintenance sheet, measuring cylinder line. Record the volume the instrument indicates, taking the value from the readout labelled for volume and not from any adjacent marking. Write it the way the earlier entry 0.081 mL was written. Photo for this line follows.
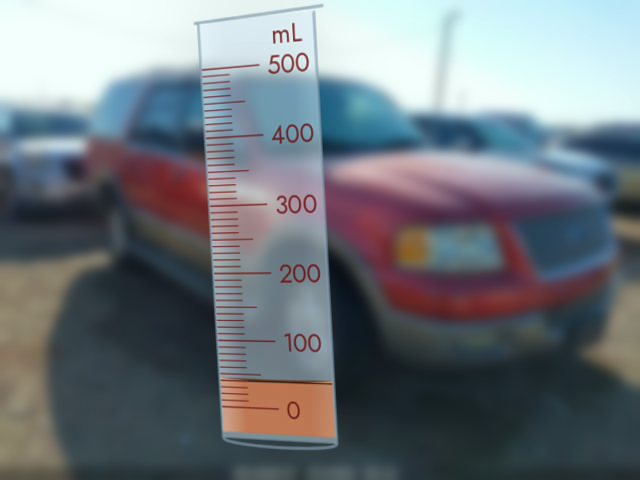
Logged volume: 40 mL
